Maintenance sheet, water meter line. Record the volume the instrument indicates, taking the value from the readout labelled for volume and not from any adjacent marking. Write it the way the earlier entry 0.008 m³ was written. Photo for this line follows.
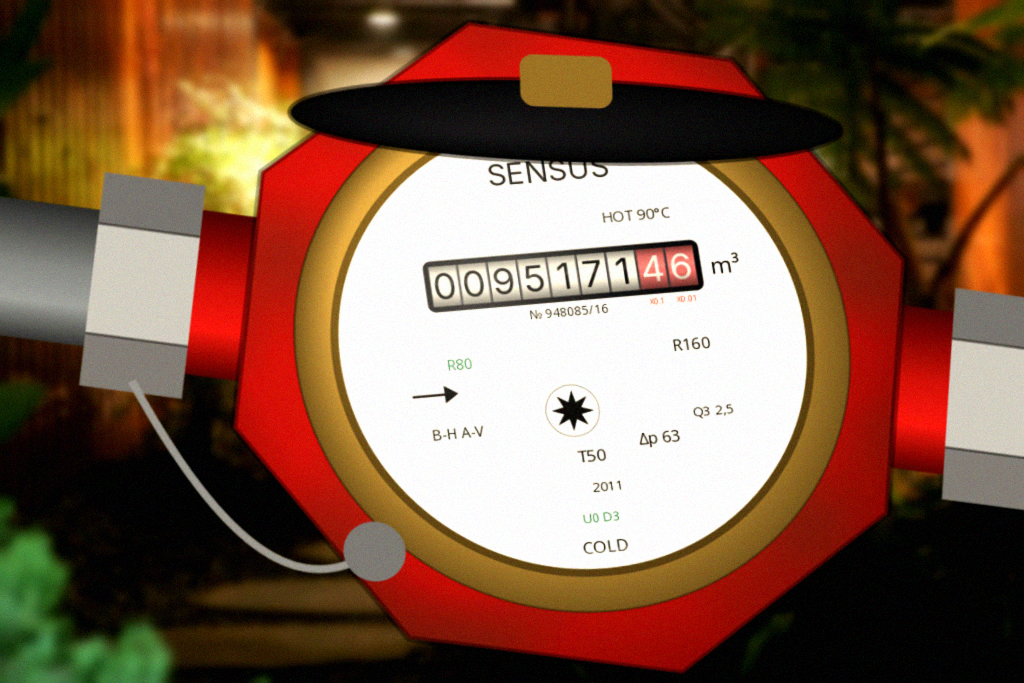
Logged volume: 95171.46 m³
